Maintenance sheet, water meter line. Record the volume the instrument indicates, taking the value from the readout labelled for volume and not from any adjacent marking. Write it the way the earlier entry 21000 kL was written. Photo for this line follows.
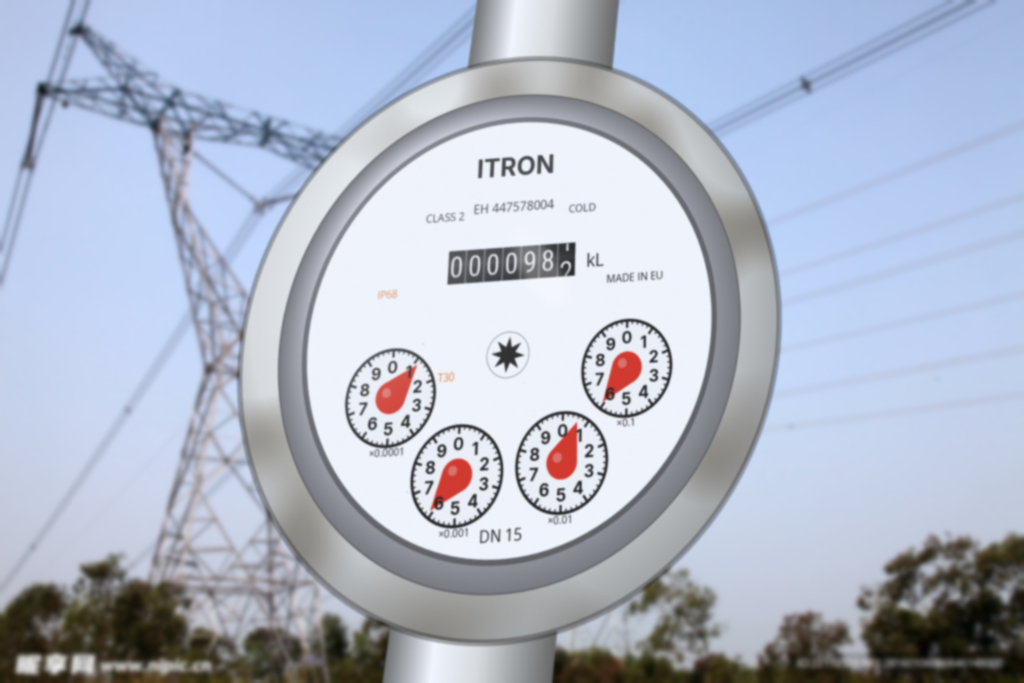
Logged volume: 981.6061 kL
